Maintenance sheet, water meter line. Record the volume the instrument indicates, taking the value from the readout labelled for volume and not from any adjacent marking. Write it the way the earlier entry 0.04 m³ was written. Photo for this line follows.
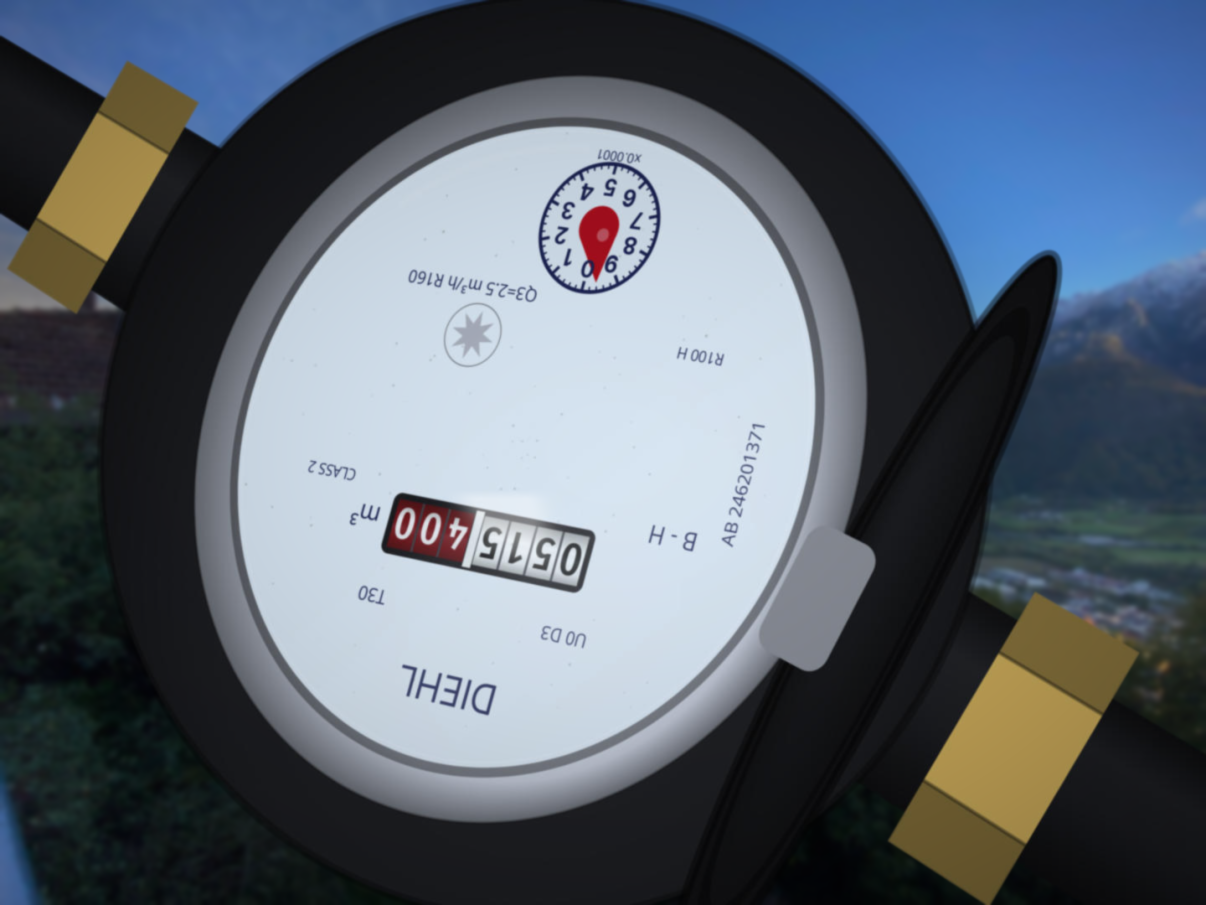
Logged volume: 515.3999 m³
